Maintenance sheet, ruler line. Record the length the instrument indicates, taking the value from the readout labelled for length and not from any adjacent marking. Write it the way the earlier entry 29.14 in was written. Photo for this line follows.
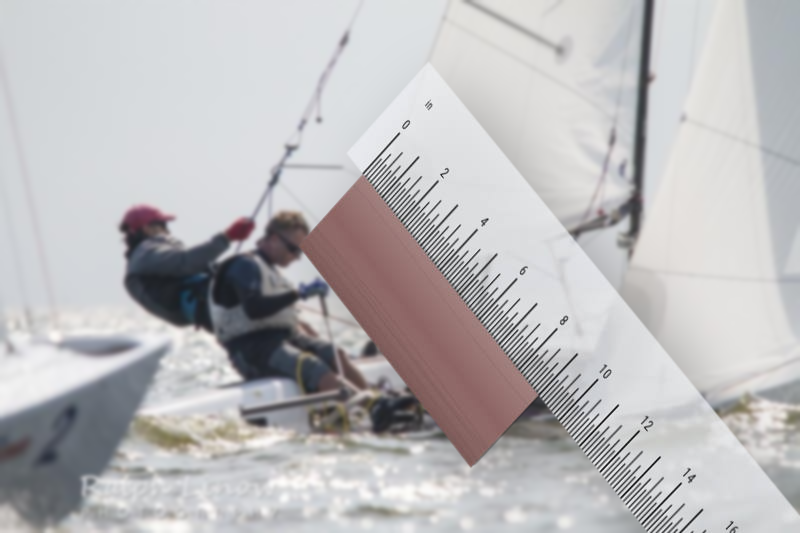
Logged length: 9 in
